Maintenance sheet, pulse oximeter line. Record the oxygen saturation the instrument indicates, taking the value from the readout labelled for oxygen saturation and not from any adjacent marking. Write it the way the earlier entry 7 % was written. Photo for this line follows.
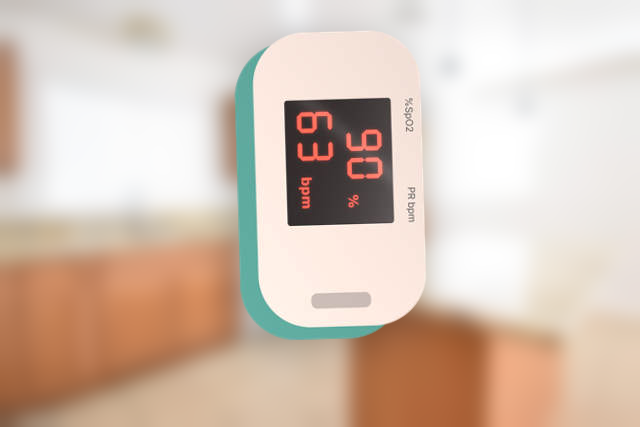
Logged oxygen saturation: 90 %
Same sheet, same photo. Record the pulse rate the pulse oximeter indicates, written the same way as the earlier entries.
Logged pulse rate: 63 bpm
